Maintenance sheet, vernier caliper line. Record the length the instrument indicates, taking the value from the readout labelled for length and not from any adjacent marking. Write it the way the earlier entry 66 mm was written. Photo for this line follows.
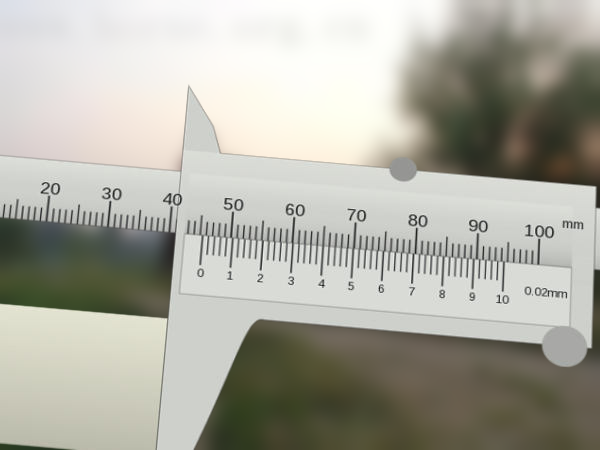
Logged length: 45.4 mm
